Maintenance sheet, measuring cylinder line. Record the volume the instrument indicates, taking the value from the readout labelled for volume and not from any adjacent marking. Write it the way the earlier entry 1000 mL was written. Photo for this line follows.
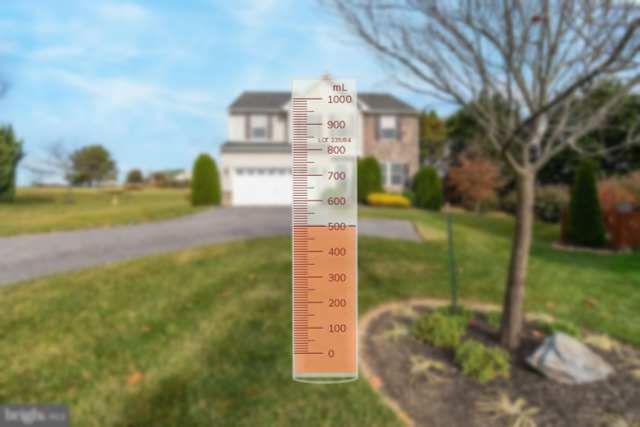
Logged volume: 500 mL
